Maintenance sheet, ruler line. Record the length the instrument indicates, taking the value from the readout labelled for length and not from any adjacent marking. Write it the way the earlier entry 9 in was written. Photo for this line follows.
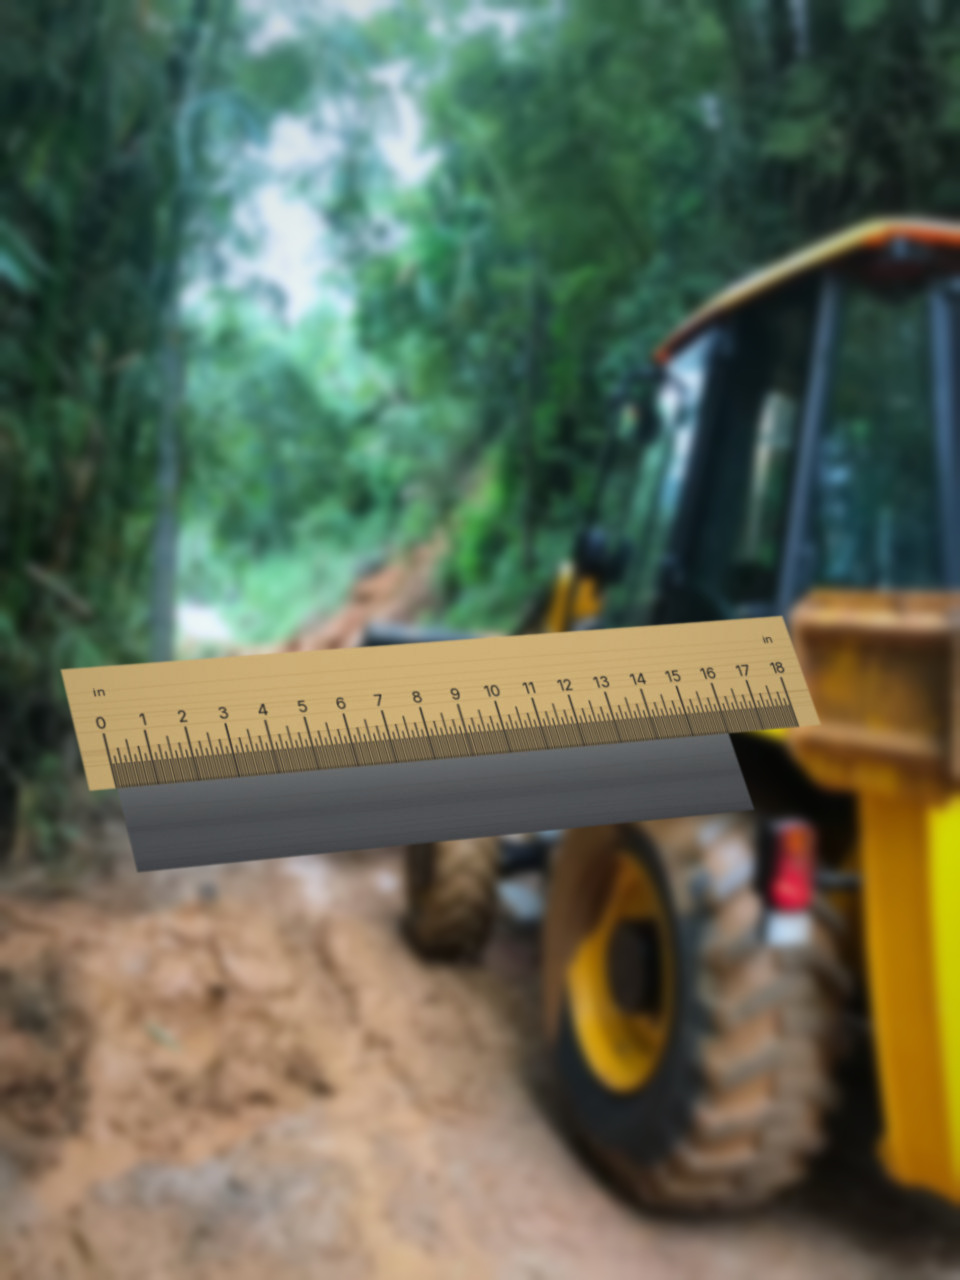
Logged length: 16 in
